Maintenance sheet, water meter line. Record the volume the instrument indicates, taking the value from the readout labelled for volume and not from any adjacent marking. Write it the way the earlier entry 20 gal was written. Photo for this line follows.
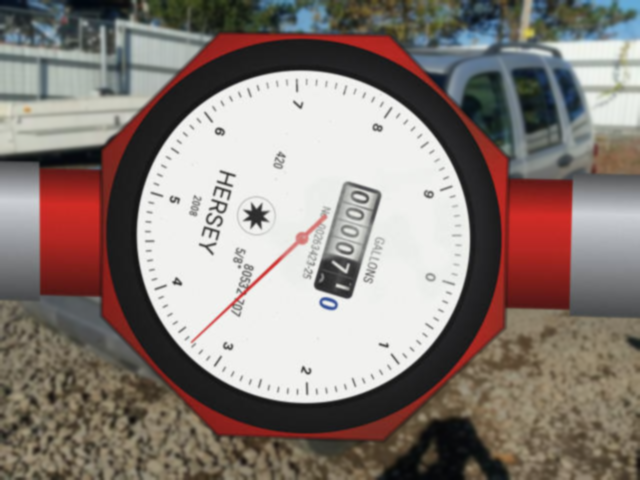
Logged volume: 713.3 gal
